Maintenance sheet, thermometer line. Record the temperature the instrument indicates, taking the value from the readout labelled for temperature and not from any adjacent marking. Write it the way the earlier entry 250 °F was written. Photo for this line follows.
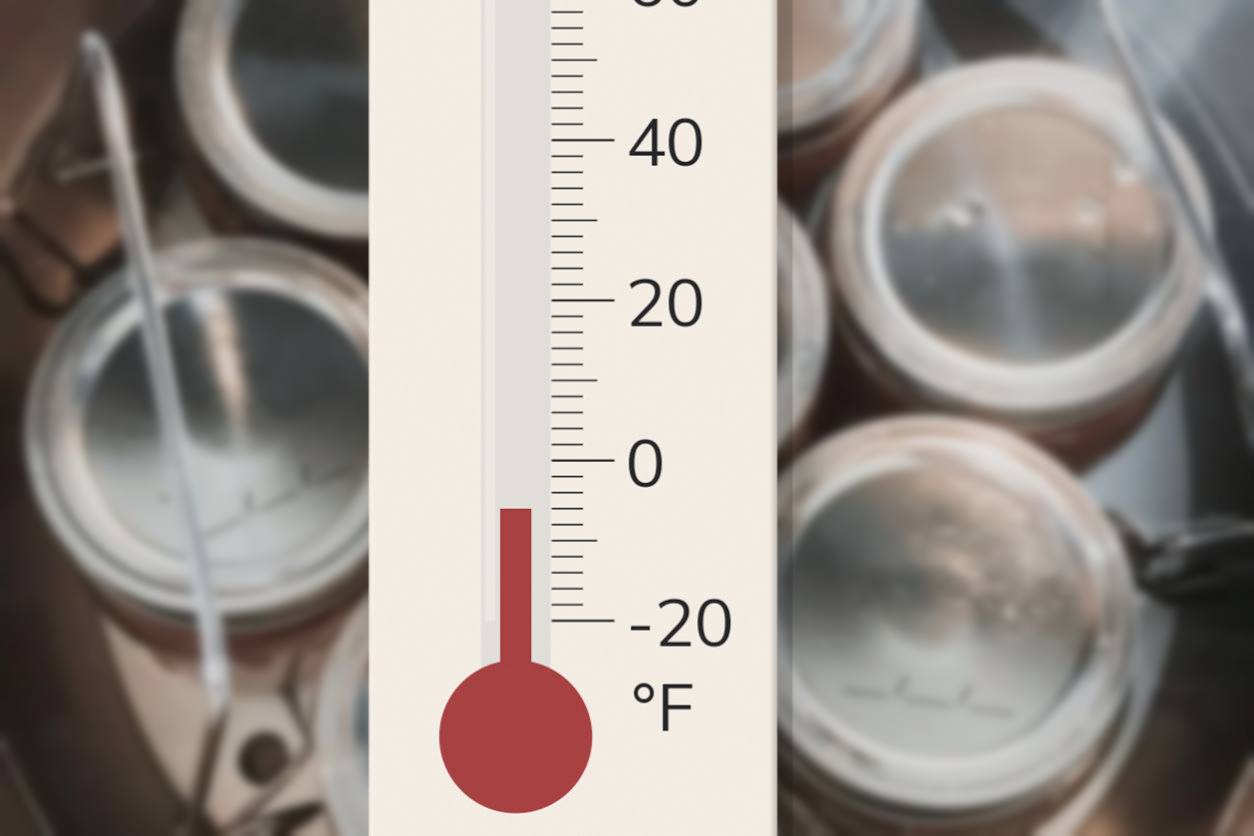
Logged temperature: -6 °F
